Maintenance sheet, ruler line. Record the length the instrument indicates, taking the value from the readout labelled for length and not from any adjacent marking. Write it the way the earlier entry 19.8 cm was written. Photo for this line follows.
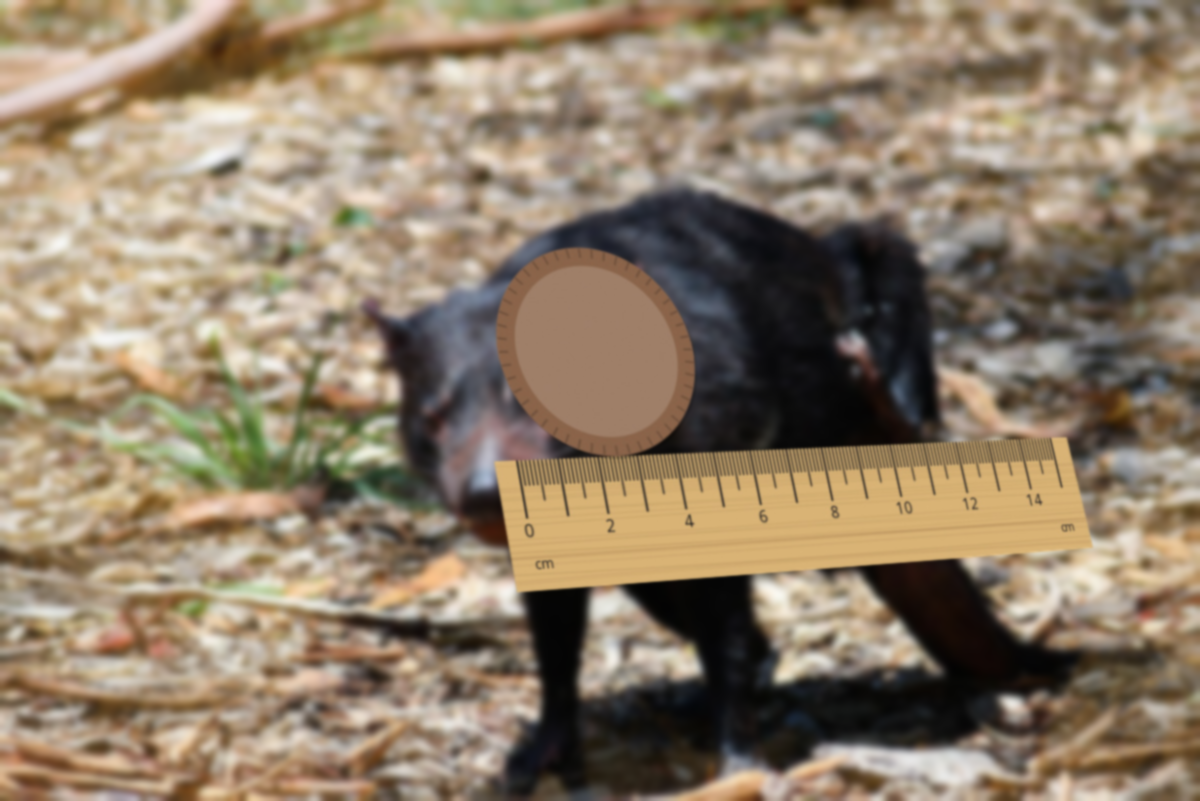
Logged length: 5 cm
